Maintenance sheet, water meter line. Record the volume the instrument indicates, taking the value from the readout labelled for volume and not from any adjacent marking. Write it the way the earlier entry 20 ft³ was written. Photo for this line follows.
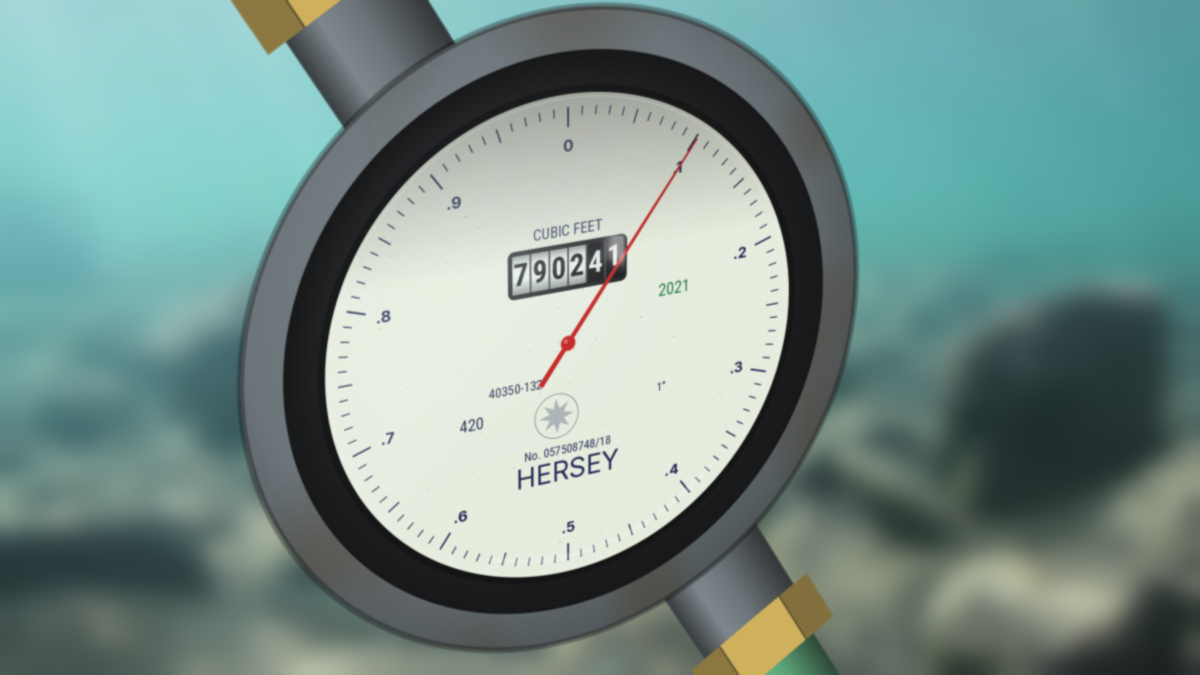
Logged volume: 790241.10 ft³
